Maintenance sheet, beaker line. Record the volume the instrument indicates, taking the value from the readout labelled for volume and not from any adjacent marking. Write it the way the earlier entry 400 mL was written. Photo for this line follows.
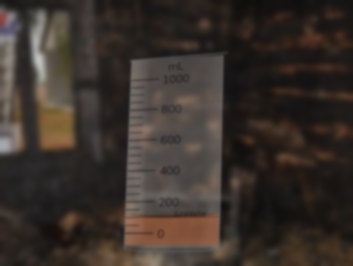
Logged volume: 100 mL
